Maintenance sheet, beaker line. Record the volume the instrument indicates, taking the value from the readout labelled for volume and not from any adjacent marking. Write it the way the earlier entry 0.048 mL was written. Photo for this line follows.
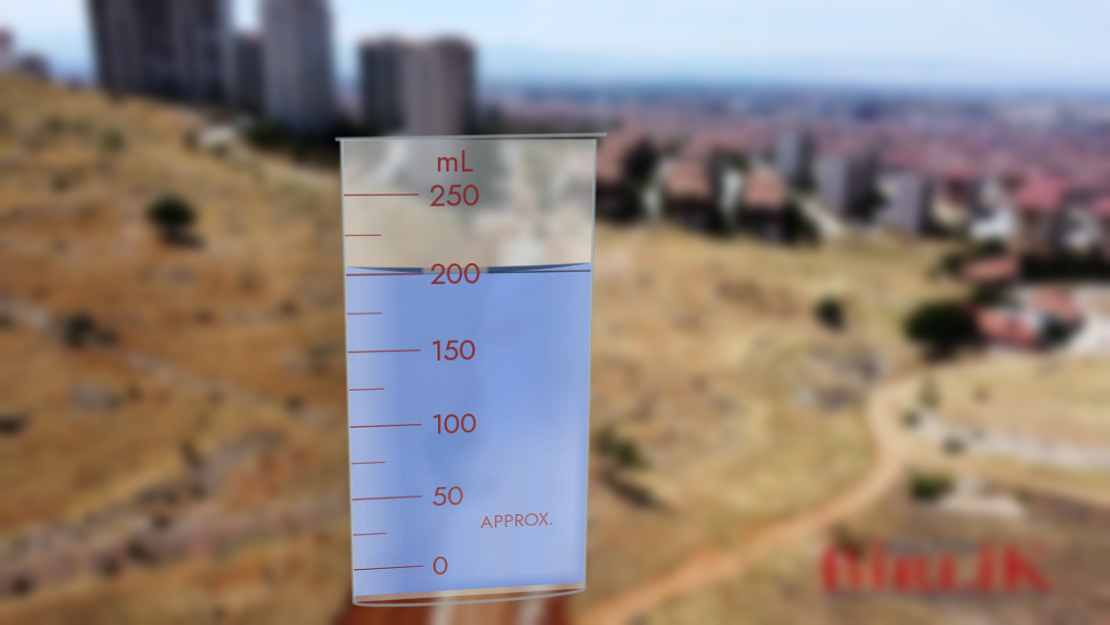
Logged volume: 200 mL
